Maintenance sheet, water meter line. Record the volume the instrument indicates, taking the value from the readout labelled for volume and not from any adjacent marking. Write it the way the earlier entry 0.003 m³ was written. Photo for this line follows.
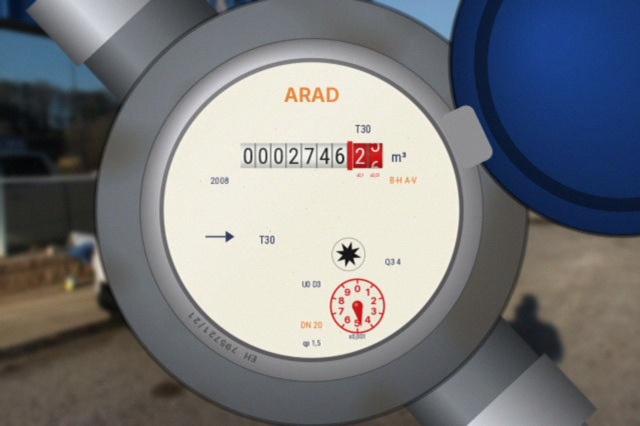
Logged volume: 2746.254 m³
